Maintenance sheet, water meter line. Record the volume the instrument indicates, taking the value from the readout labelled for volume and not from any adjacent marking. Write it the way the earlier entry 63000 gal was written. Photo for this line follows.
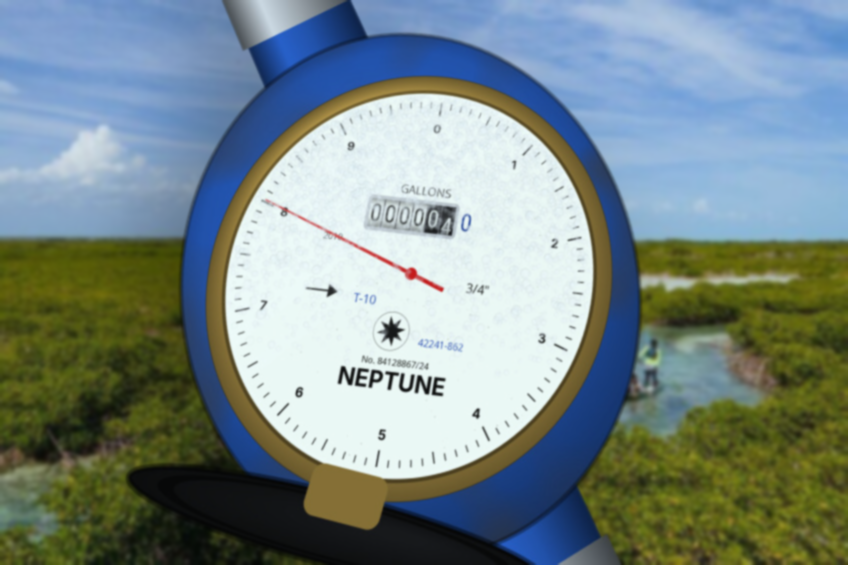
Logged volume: 38.0 gal
